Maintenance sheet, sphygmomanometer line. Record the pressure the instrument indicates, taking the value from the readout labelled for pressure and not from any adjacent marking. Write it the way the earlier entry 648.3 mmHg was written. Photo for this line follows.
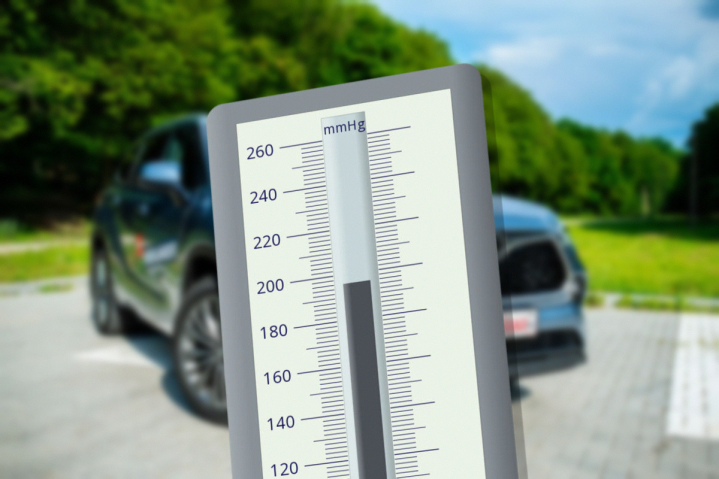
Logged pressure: 196 mmHg
